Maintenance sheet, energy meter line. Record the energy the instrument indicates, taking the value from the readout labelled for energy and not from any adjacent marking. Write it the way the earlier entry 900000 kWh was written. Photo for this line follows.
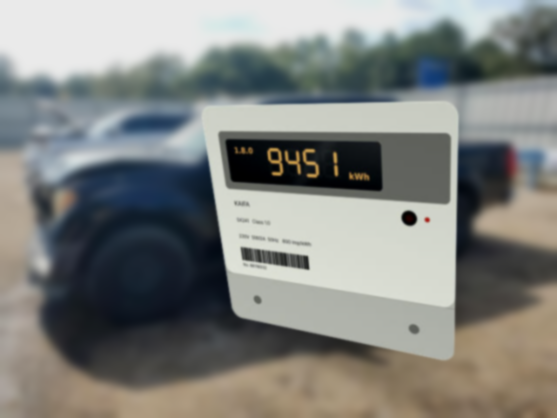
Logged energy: 9451 kWh
